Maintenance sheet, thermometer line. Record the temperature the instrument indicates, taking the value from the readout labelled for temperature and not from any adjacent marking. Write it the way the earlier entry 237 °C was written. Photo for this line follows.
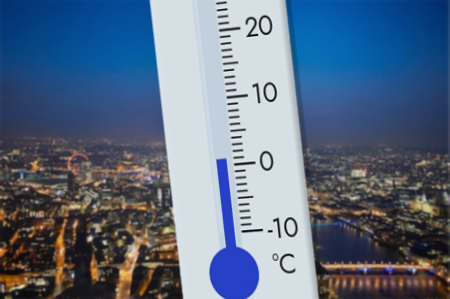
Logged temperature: 1 °C
